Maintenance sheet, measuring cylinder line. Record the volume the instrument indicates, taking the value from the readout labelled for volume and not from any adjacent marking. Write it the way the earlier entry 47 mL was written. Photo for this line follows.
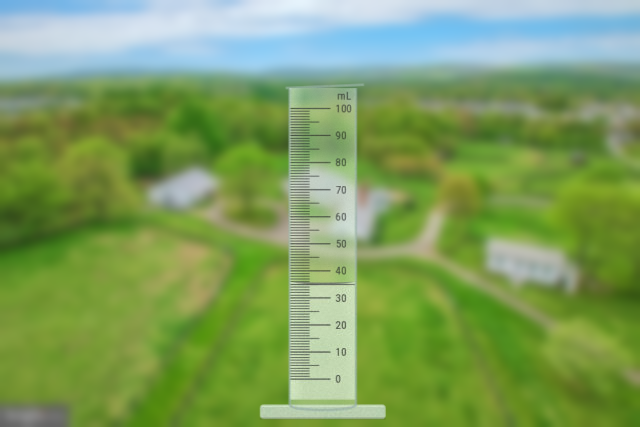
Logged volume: 35 mL
